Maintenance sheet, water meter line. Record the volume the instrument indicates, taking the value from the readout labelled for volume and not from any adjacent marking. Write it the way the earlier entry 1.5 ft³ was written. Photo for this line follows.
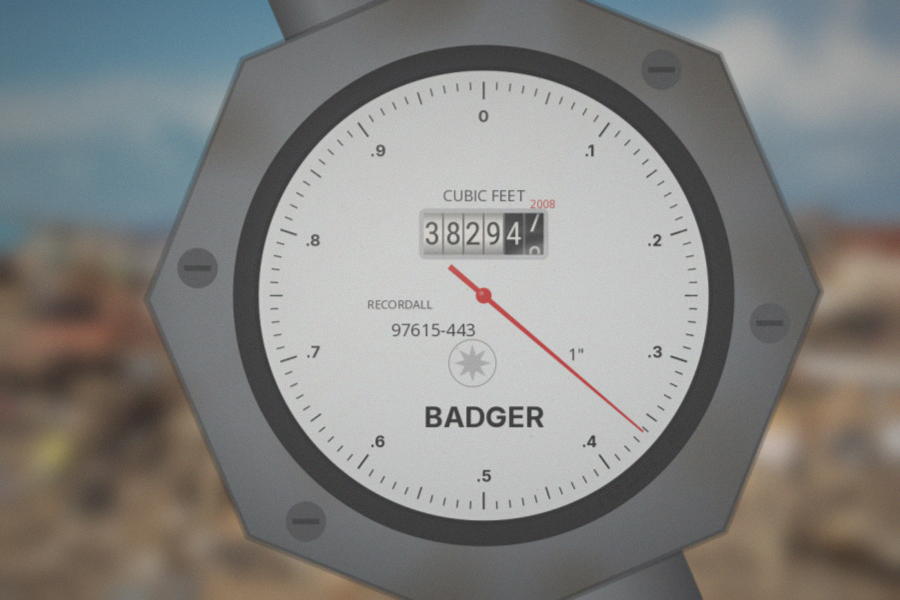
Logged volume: 382947.36 ft³
